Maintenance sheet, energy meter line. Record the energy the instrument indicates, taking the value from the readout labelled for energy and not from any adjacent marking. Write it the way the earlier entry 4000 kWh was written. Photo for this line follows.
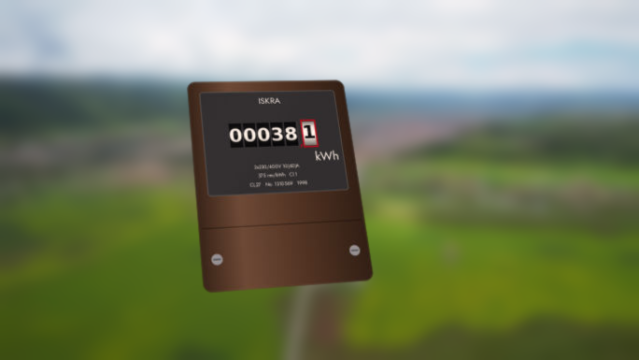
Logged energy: 38.1 kWh
